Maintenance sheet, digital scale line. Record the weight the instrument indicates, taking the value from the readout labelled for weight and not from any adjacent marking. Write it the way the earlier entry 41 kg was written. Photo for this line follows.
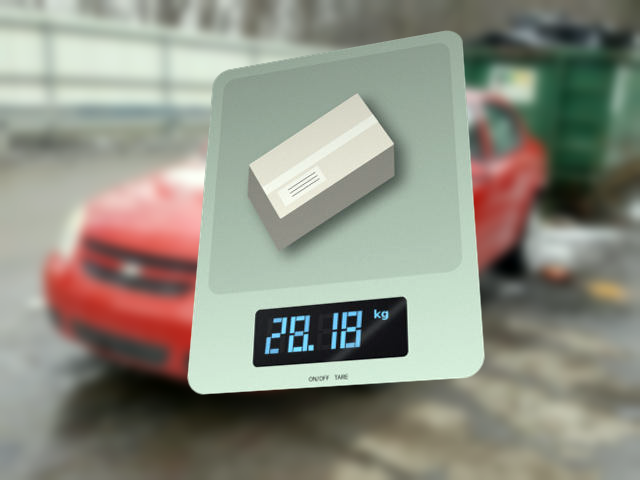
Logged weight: 28.18 kg
